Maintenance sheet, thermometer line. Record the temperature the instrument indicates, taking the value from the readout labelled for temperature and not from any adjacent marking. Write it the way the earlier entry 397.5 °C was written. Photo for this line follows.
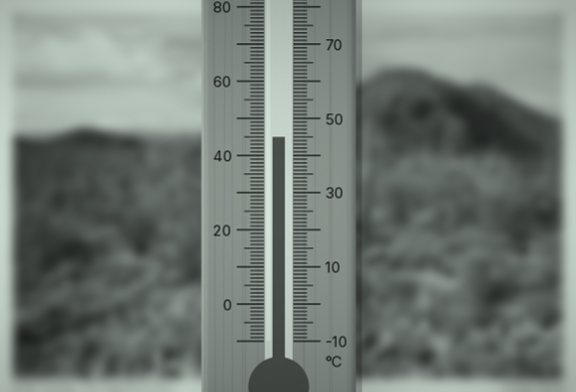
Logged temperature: 45 °C
